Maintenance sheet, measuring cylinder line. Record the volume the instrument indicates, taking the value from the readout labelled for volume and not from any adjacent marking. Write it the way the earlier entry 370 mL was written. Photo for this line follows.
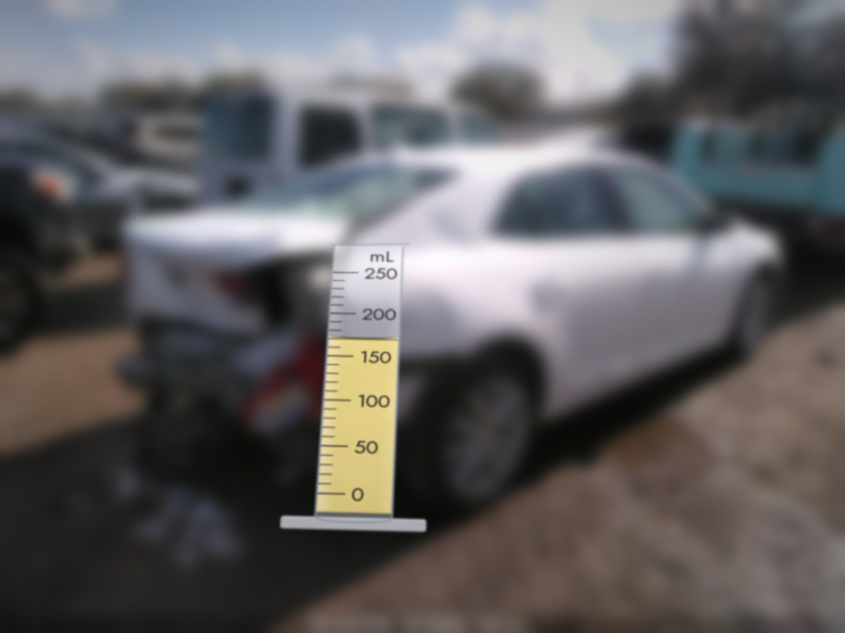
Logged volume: 170 mL
